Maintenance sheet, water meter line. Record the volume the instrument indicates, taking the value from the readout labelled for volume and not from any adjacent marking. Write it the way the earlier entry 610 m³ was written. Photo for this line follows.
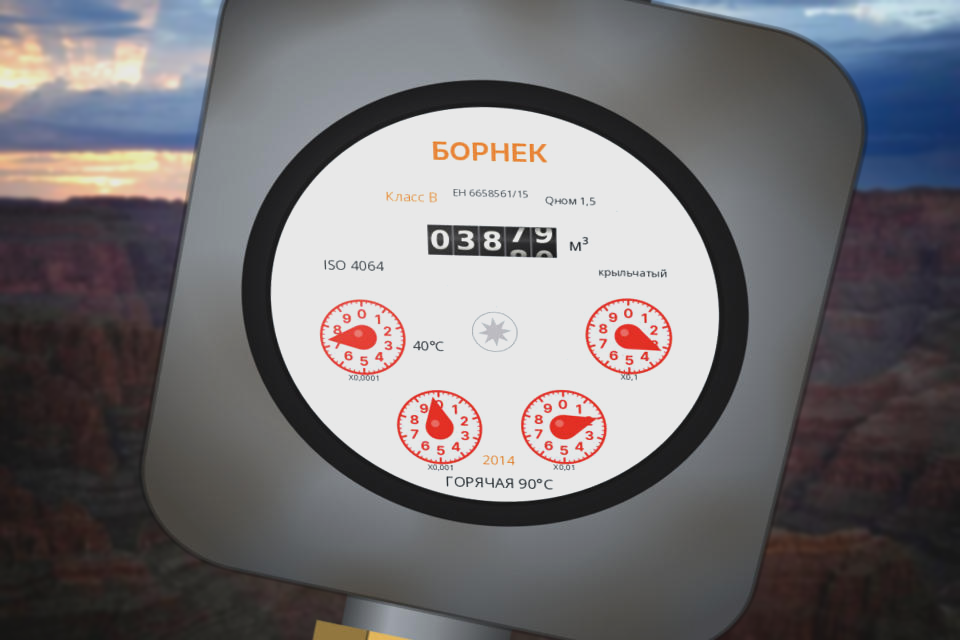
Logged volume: 3879.3197 m³
